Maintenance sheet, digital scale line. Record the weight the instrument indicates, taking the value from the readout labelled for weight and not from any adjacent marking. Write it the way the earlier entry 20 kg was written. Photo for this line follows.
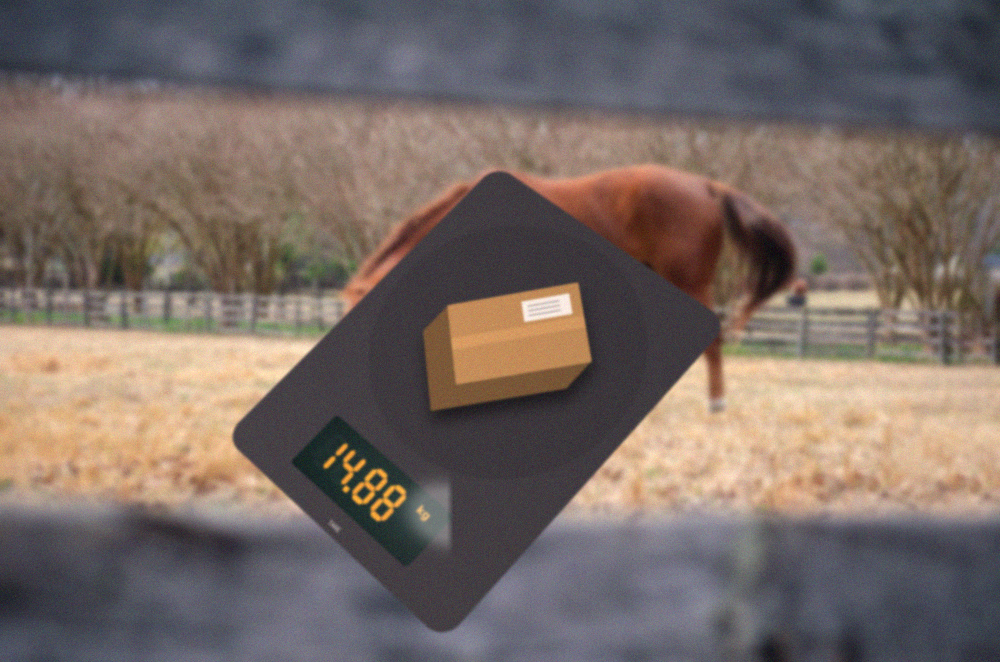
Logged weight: 14.88 kg
